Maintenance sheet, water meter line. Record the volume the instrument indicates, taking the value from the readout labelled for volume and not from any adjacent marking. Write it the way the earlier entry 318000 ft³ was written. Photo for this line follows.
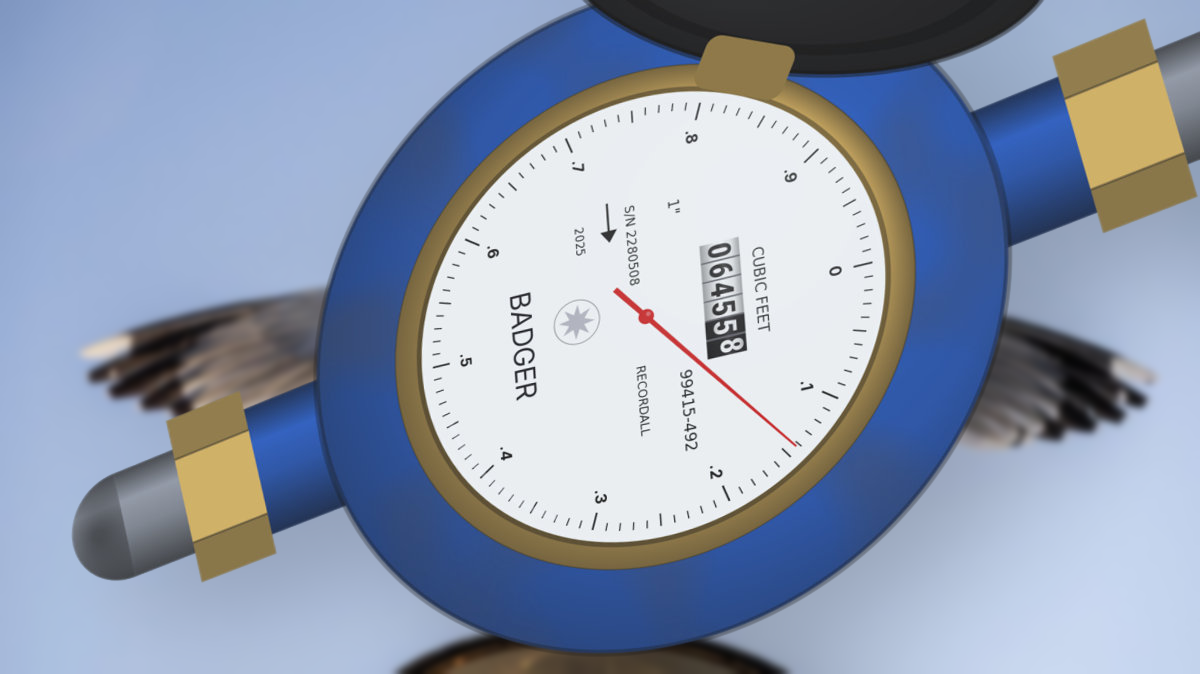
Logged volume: 64558.14 ft³
